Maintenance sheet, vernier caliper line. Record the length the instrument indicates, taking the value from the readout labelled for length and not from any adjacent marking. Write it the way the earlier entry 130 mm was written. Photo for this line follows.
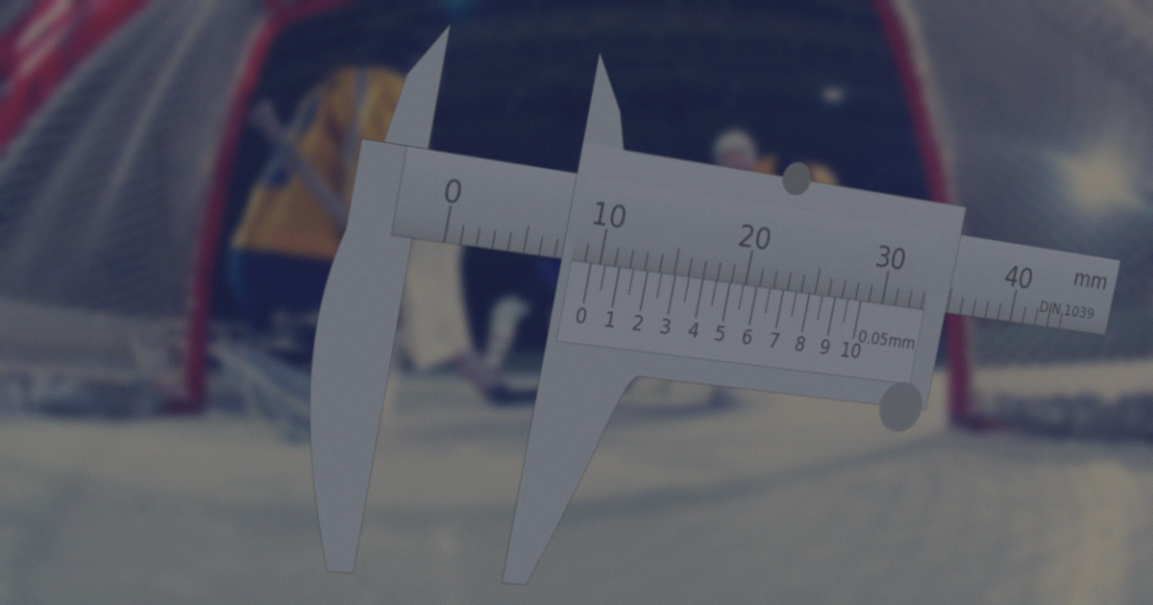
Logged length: 9.4 mm
